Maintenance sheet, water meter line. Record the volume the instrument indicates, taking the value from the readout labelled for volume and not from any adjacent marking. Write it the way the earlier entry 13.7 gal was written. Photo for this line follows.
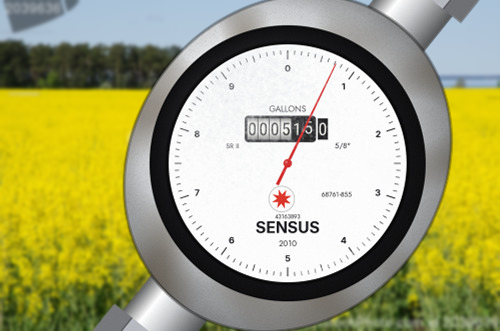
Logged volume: 5150.7 gal
